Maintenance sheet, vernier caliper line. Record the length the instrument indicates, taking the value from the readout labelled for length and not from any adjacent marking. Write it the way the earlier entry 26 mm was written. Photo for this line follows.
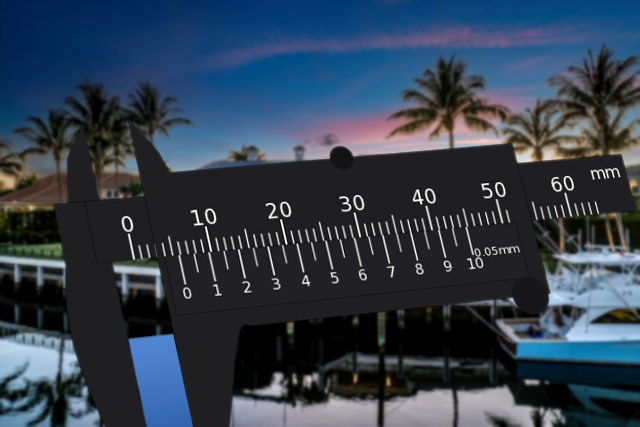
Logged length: 5.8 mm
